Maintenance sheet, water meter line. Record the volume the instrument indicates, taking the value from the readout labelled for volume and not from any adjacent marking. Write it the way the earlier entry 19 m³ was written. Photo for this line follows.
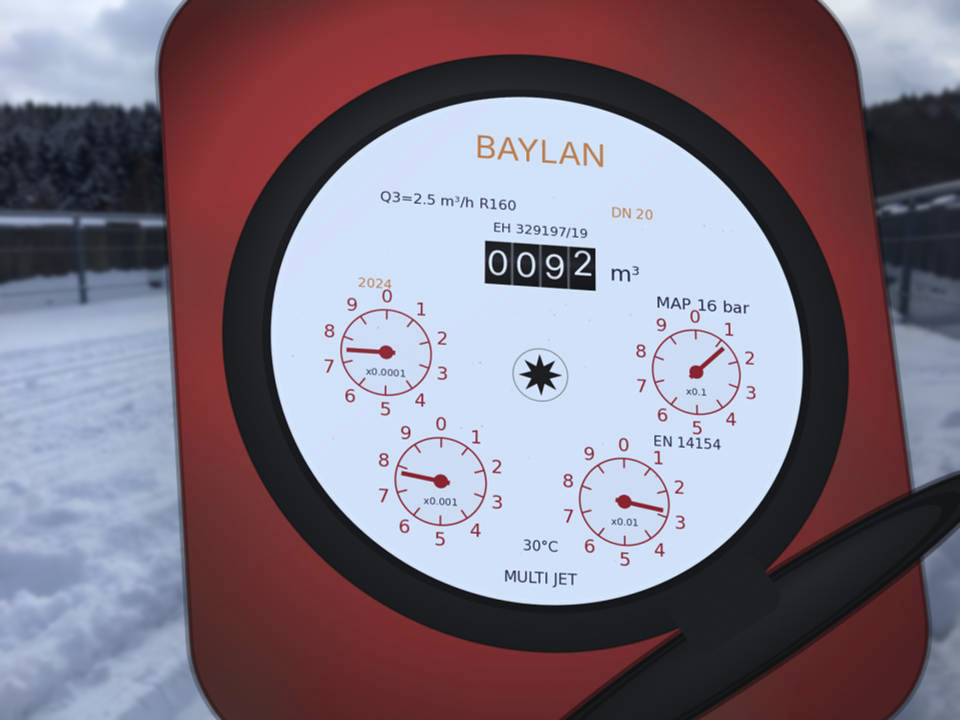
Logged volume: 92.1277 m³
